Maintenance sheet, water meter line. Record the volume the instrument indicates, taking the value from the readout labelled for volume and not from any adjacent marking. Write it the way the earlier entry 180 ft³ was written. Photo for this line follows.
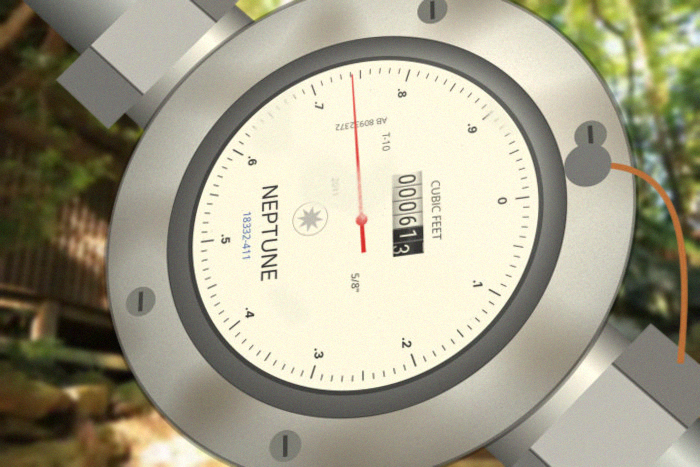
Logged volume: 612.74 ft³
